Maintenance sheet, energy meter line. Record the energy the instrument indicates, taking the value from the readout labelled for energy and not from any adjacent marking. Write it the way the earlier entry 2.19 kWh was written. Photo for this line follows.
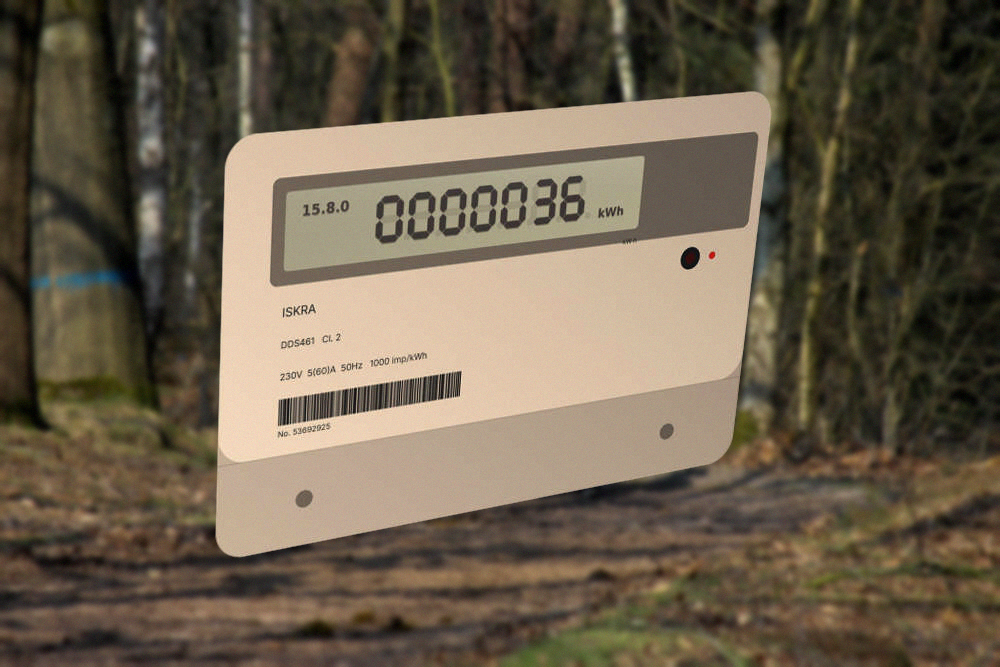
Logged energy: 36 kWh
